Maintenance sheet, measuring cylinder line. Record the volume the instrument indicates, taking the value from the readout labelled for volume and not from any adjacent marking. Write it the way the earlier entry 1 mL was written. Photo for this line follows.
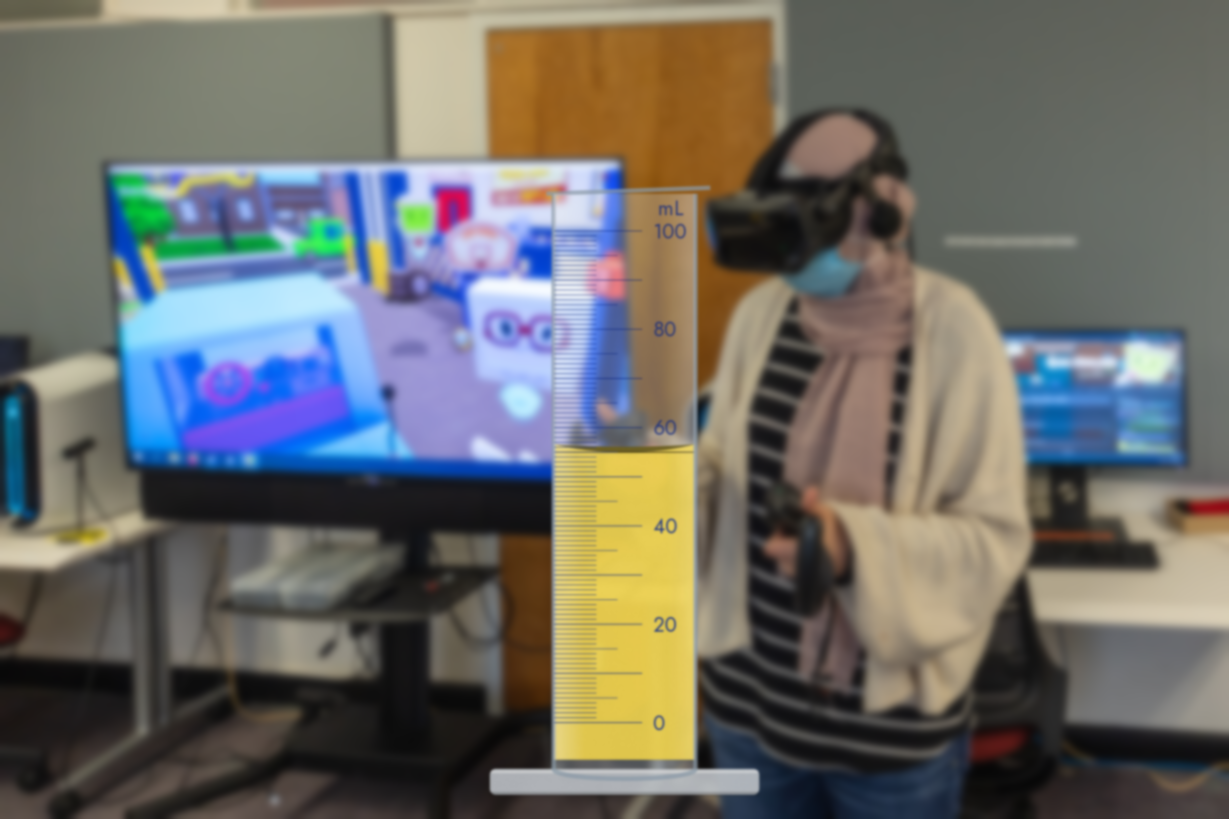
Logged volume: 55 mL
